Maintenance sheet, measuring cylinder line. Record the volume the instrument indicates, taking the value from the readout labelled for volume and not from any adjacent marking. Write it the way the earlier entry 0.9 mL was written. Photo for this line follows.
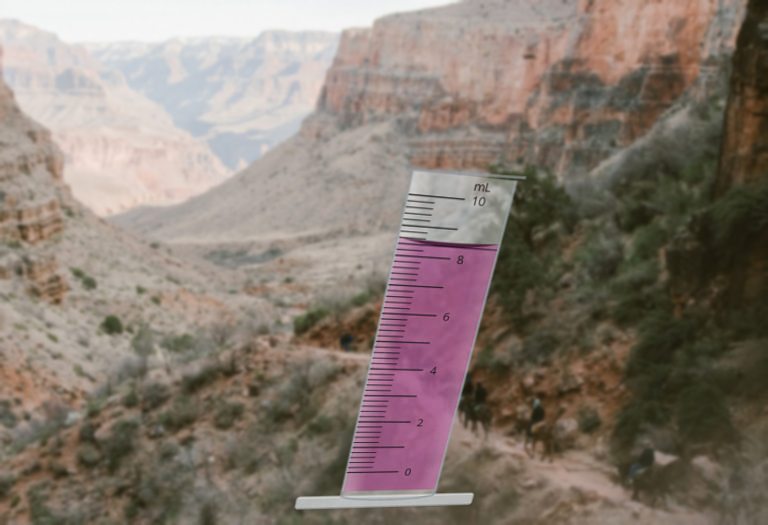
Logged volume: 8.4 mL
